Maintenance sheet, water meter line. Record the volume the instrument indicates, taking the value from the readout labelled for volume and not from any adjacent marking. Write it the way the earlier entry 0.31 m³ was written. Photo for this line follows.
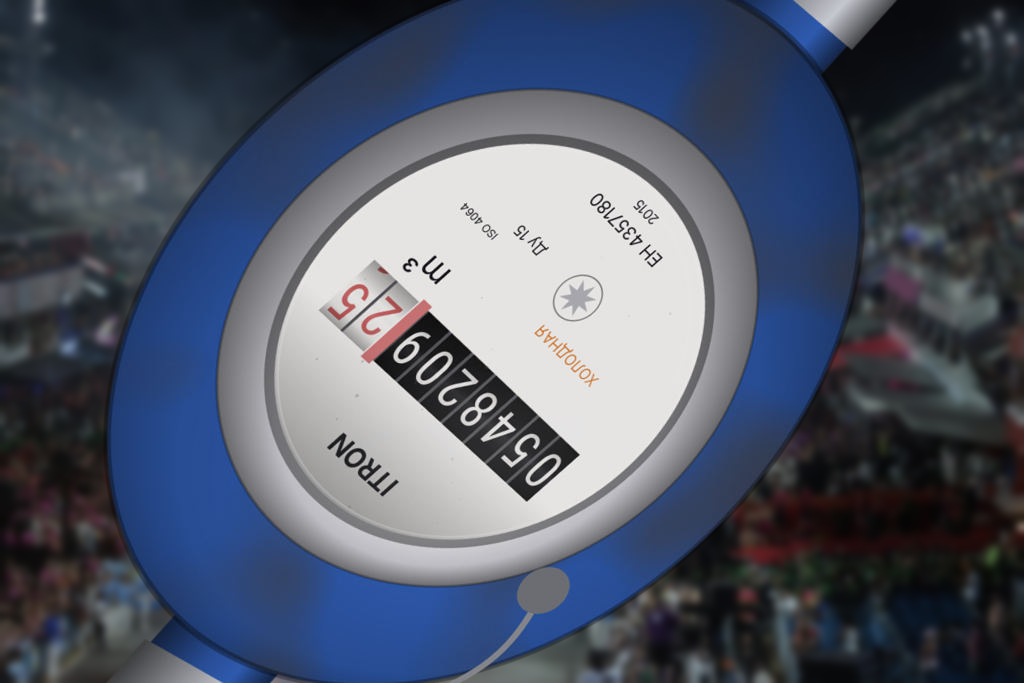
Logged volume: 548209.25 m³
